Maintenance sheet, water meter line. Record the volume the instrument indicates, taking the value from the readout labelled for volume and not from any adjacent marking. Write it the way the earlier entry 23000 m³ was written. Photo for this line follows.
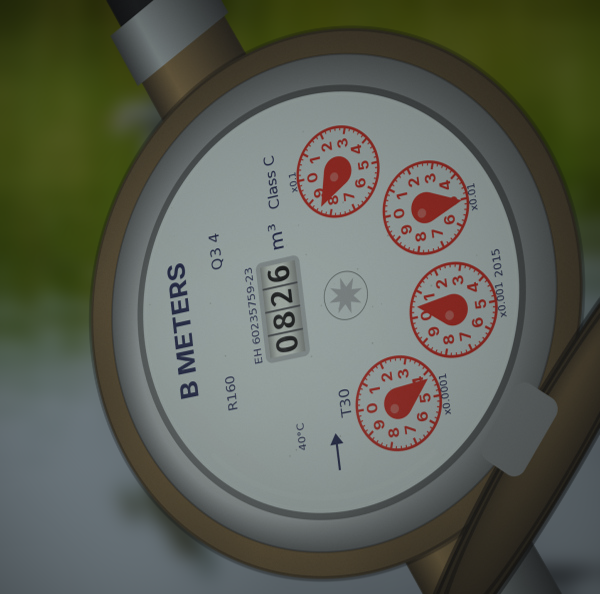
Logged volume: 826.8504 m³
